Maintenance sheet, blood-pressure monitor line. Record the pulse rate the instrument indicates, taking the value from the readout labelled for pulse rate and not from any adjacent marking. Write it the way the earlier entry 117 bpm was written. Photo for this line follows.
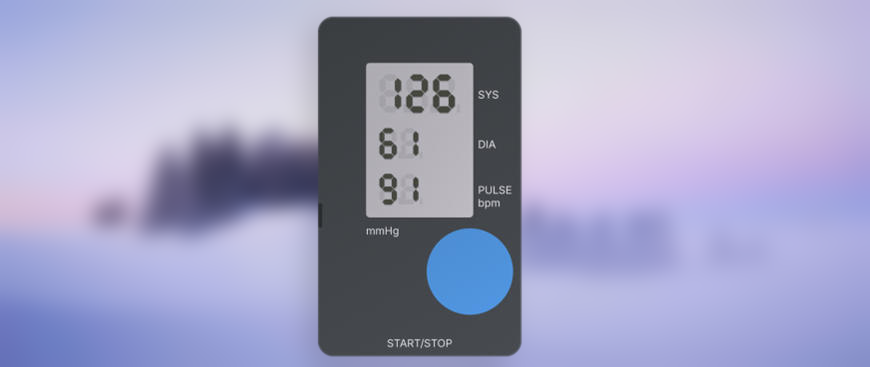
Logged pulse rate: 91 bpm
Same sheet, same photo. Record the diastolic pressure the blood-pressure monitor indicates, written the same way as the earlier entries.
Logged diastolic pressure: 61 mmHg
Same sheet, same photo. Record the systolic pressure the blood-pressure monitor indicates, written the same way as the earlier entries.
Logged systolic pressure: 126 mmHg
